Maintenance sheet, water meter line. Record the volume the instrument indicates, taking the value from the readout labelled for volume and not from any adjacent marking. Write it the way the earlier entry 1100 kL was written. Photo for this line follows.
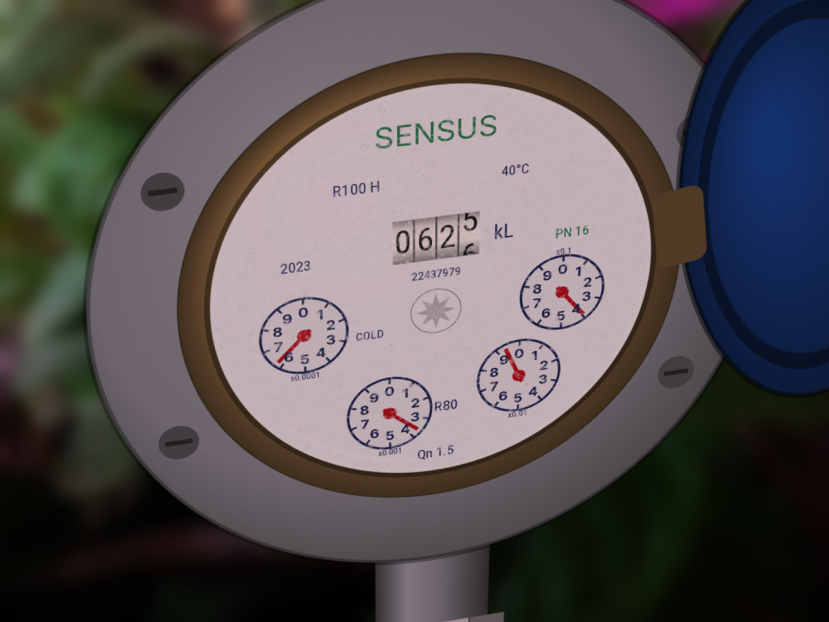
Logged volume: 625.3936 kL
